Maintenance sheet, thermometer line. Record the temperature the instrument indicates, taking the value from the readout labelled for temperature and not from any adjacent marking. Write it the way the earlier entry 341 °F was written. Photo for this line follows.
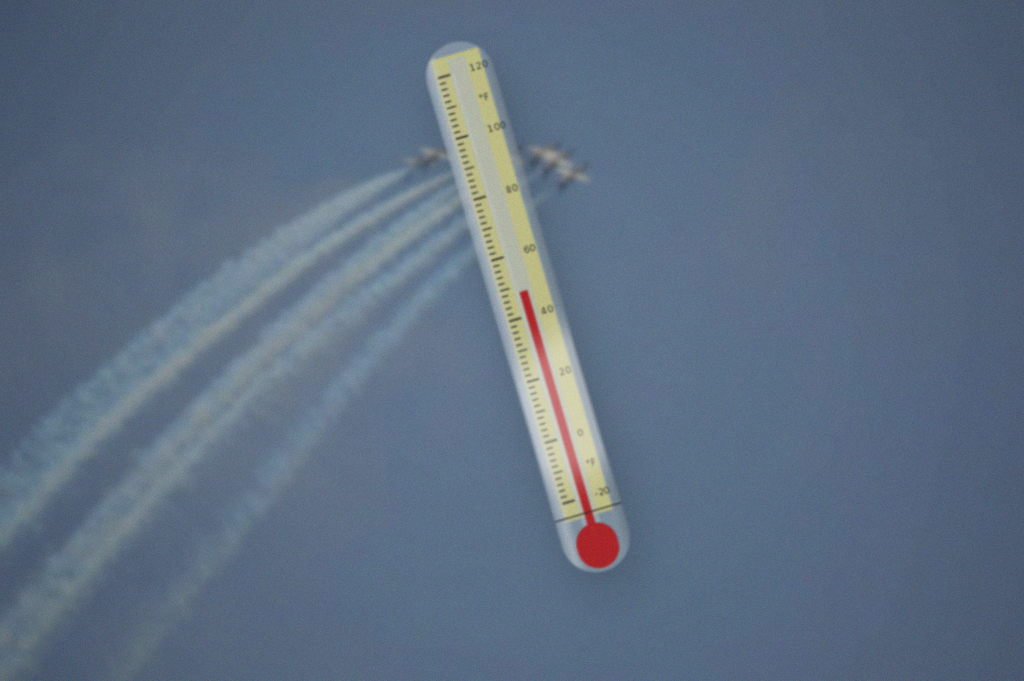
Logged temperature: 48 °F
